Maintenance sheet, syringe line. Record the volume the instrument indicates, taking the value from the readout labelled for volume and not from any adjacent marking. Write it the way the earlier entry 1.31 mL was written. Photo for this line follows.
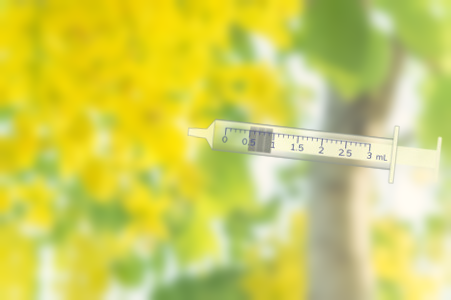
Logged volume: 0.5 mL
